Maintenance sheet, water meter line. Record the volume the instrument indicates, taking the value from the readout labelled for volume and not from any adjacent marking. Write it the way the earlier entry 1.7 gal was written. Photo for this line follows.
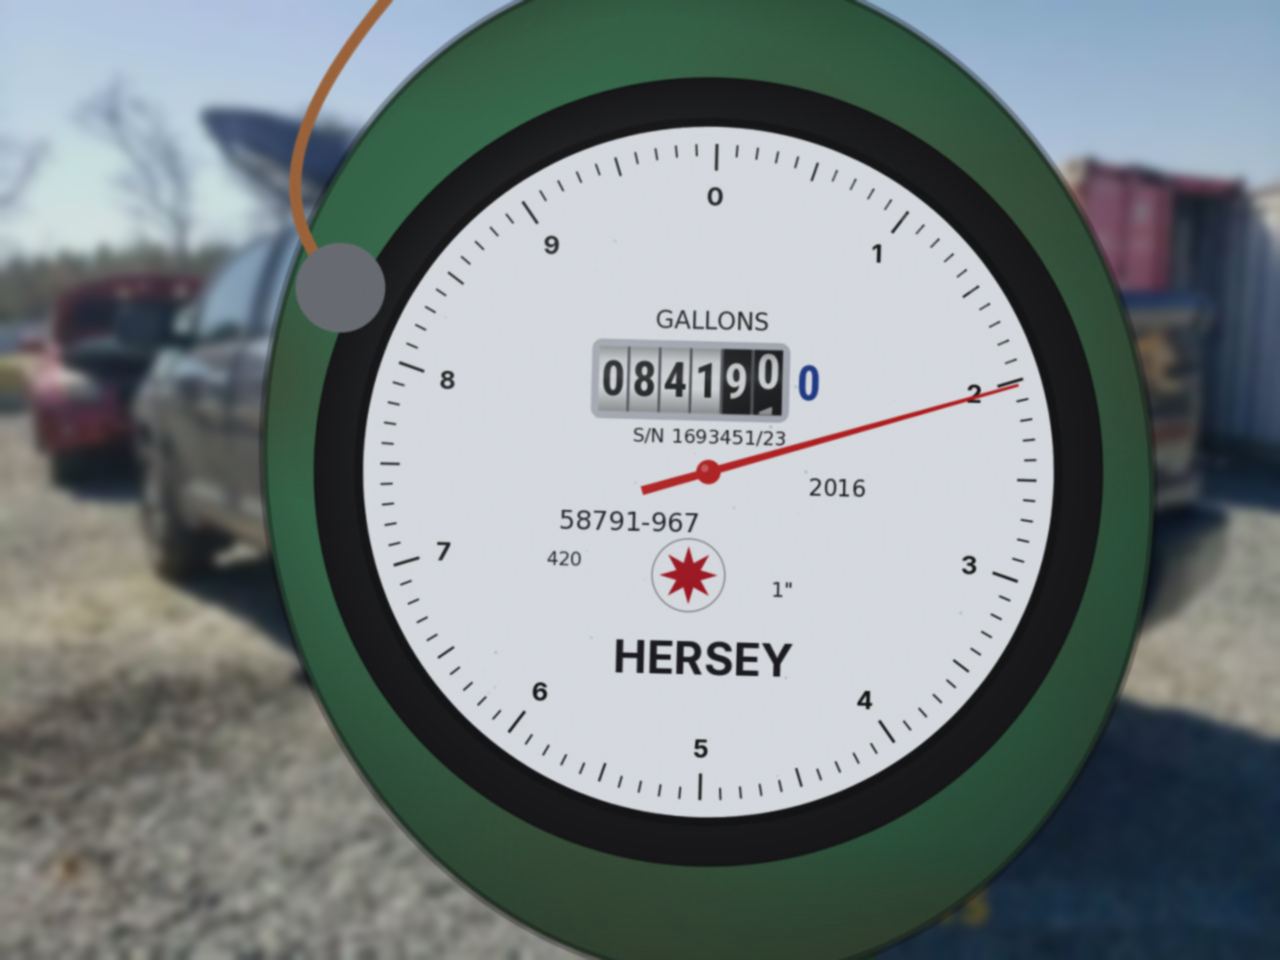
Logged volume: 841902.0 gal
